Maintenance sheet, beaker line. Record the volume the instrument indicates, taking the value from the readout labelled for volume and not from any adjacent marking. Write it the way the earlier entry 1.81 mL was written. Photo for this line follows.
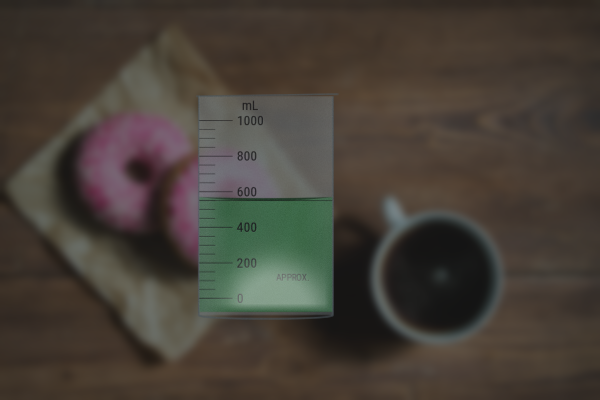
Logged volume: 550 mL
